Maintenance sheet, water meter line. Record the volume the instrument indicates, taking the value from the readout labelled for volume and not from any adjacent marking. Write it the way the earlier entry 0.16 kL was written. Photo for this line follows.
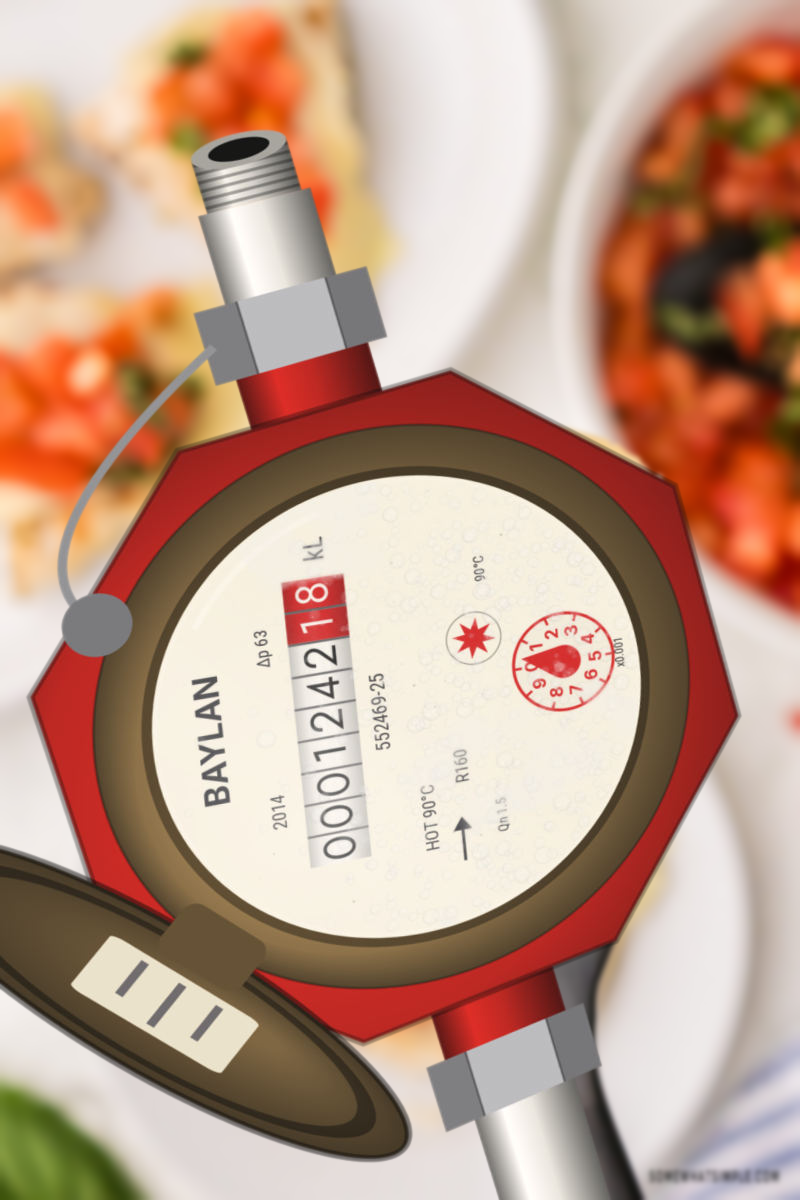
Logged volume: 1242.180 kL
